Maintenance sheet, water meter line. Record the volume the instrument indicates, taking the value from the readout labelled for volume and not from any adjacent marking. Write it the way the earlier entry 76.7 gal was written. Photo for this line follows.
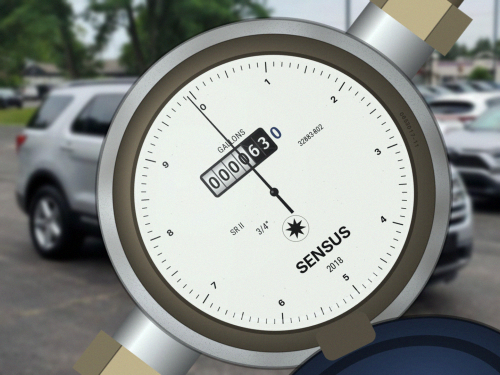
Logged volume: 629.9 gal
